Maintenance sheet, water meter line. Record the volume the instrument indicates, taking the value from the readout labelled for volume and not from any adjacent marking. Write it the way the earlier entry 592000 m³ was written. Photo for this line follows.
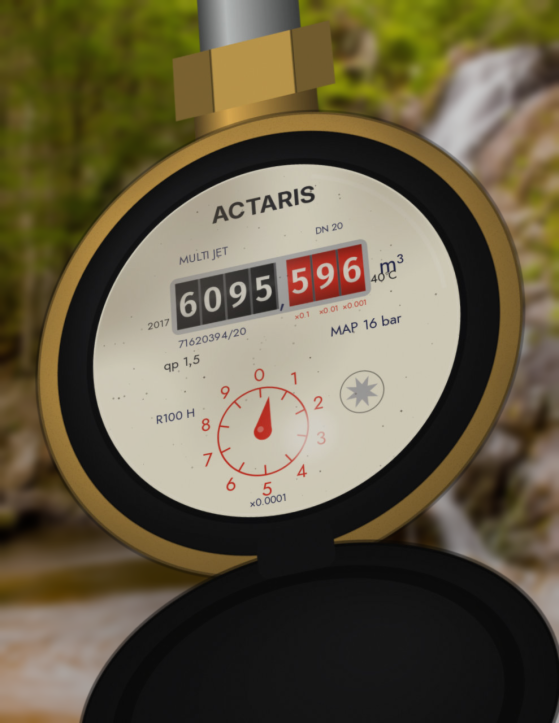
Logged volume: 6095.5960 m³
